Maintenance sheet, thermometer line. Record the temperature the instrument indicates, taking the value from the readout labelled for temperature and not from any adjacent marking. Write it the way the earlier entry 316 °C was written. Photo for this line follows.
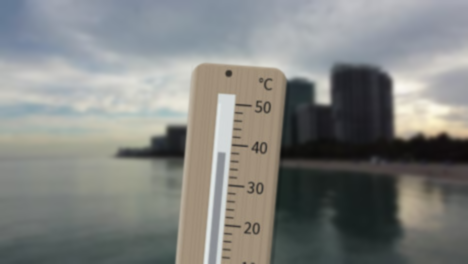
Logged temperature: 38 °C
